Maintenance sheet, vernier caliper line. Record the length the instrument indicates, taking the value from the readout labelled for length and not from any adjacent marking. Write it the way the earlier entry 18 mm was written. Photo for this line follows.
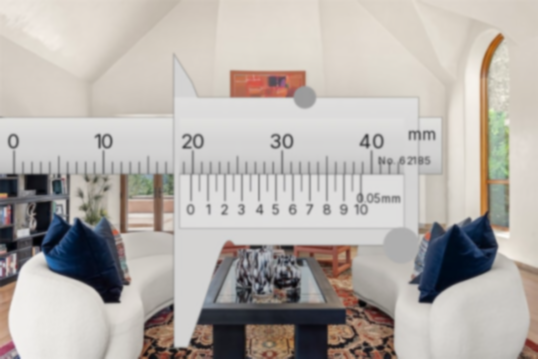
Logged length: 19.8 mm
